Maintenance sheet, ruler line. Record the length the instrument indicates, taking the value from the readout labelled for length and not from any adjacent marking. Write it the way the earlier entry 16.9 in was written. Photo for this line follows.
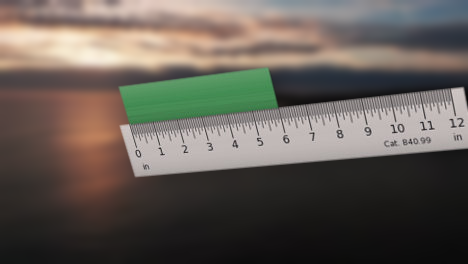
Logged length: 6 in
